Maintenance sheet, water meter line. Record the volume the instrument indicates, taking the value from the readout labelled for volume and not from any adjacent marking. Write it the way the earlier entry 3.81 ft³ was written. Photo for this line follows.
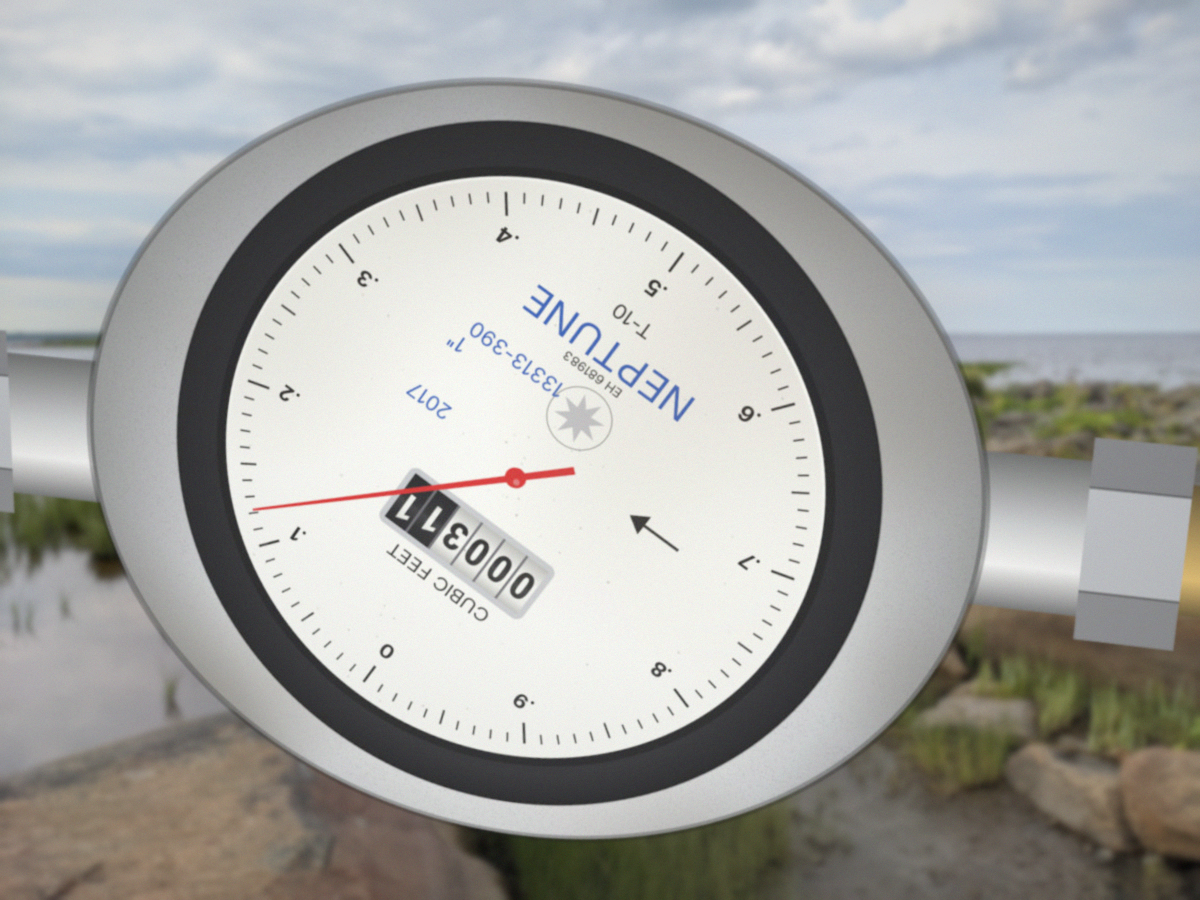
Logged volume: 311.12 ft³
